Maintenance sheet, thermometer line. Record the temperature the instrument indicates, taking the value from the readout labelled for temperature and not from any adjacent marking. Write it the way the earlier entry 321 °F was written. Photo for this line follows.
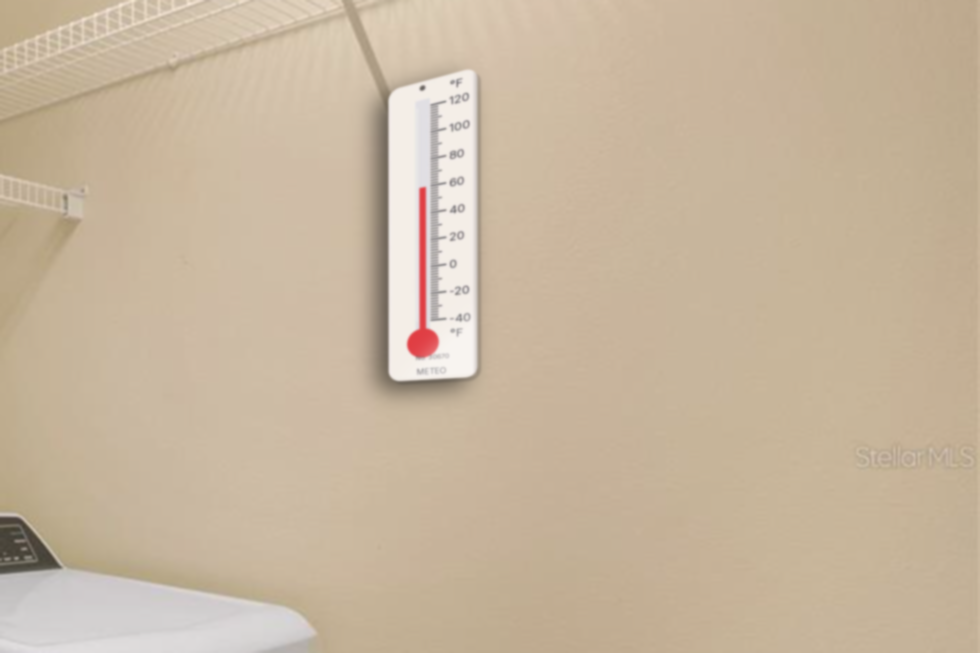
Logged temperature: 60 °F
